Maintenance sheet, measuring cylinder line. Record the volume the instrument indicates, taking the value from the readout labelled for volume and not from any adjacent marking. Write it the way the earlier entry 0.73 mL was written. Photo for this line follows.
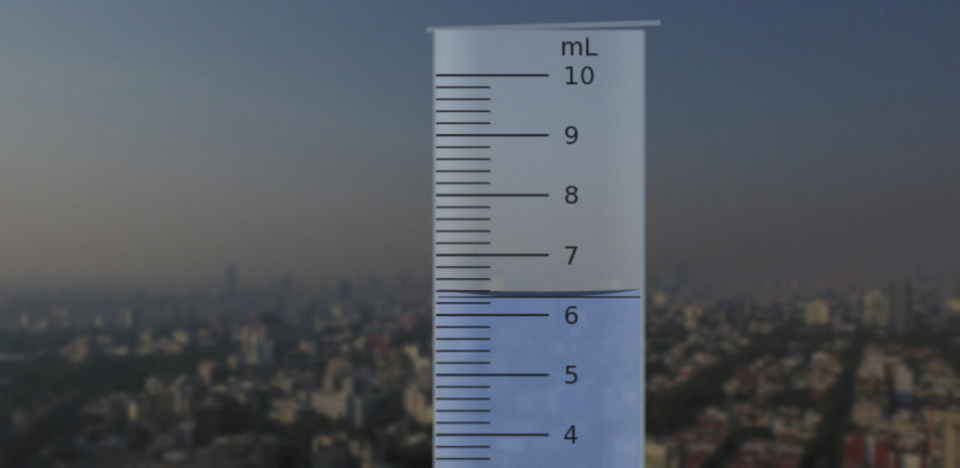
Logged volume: 6.3 mL
